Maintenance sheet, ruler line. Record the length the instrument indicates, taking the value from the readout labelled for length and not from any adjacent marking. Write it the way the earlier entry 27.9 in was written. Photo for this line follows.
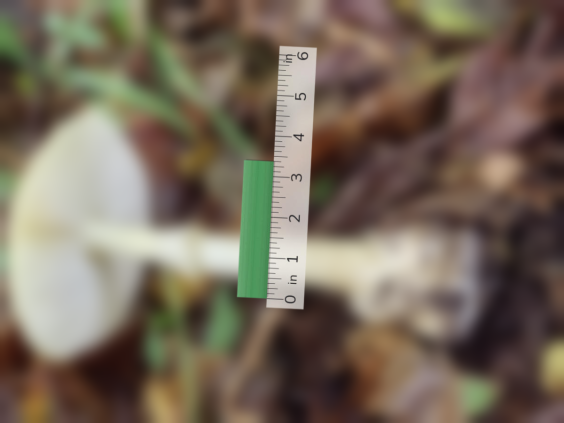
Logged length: 3.375 in
